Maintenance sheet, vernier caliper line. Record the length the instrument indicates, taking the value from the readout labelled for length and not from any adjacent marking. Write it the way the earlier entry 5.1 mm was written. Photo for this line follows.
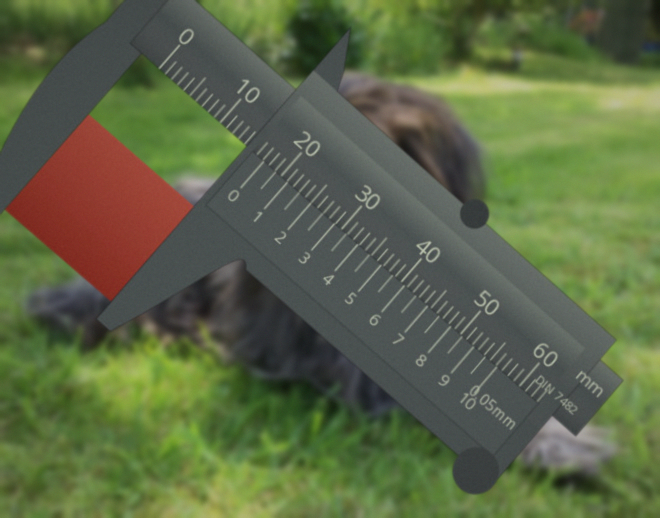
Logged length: 17.2 mm
